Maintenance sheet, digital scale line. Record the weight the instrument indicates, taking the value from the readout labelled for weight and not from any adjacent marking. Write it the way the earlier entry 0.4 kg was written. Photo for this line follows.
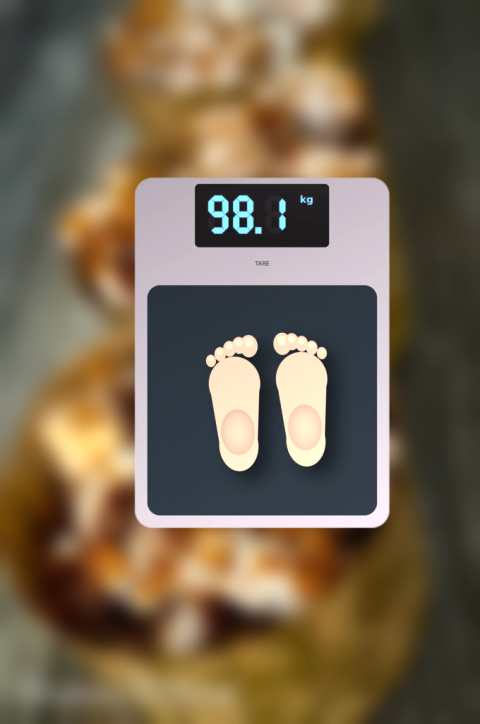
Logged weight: 98.1 kg
